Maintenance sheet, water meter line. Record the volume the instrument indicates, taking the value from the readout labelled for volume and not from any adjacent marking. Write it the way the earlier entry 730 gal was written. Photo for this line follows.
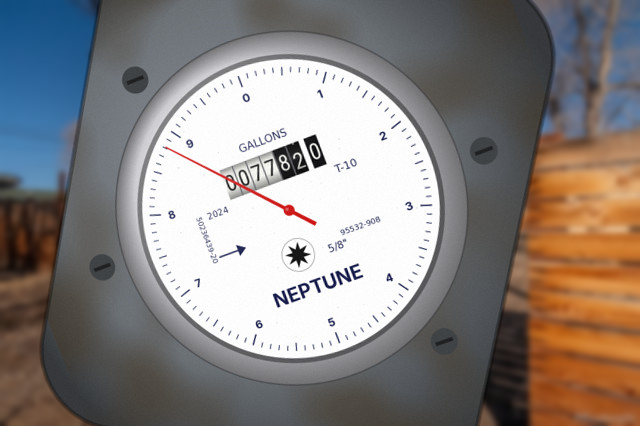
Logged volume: 77818.8 gal
